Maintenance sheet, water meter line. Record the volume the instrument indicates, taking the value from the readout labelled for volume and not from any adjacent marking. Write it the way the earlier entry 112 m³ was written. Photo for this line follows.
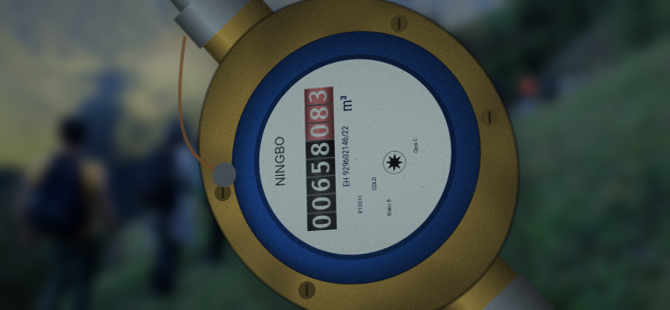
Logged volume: 658.083 m³
